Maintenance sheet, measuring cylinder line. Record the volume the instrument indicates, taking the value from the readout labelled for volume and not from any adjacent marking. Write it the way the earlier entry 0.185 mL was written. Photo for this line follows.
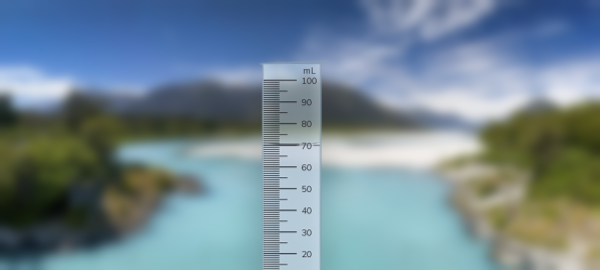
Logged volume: 70 mL
